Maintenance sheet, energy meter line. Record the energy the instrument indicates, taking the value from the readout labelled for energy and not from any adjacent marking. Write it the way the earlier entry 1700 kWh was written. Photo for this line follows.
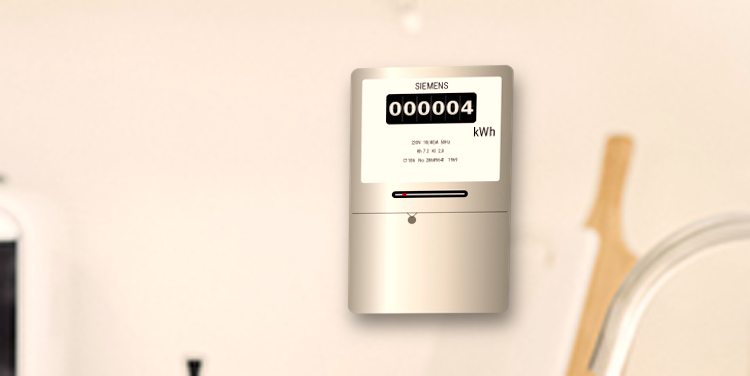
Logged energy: 4 kWh
